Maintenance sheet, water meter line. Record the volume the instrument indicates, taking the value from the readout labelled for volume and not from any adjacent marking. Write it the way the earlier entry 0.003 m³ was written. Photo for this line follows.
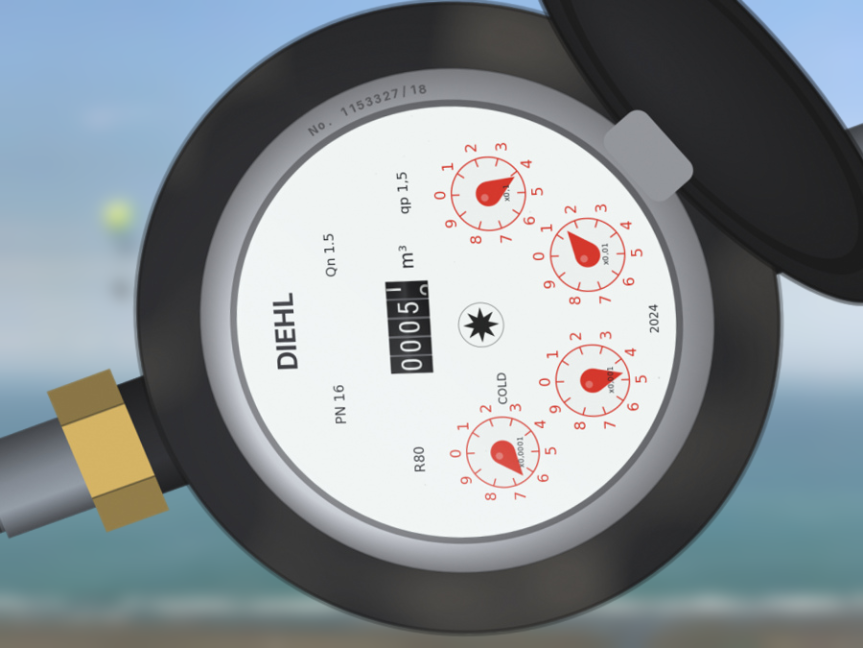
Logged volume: 51.4146 m³
